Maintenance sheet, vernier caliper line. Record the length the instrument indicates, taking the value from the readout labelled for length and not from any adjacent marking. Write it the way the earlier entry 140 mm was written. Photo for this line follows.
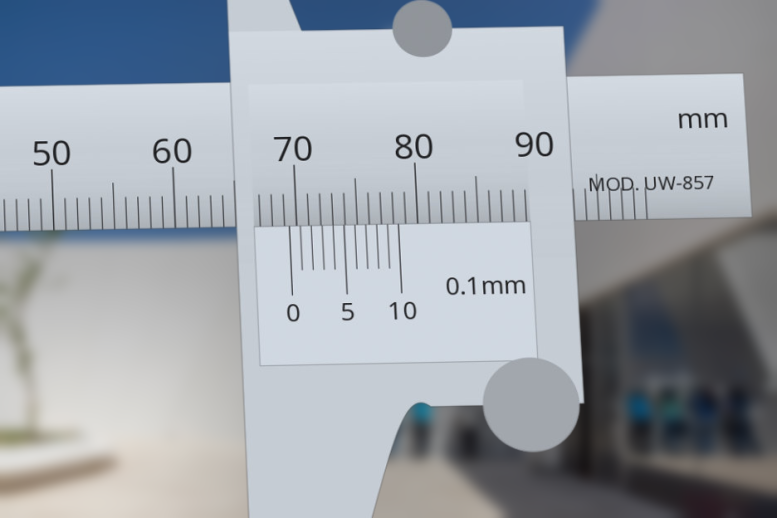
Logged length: 69.4 mm
